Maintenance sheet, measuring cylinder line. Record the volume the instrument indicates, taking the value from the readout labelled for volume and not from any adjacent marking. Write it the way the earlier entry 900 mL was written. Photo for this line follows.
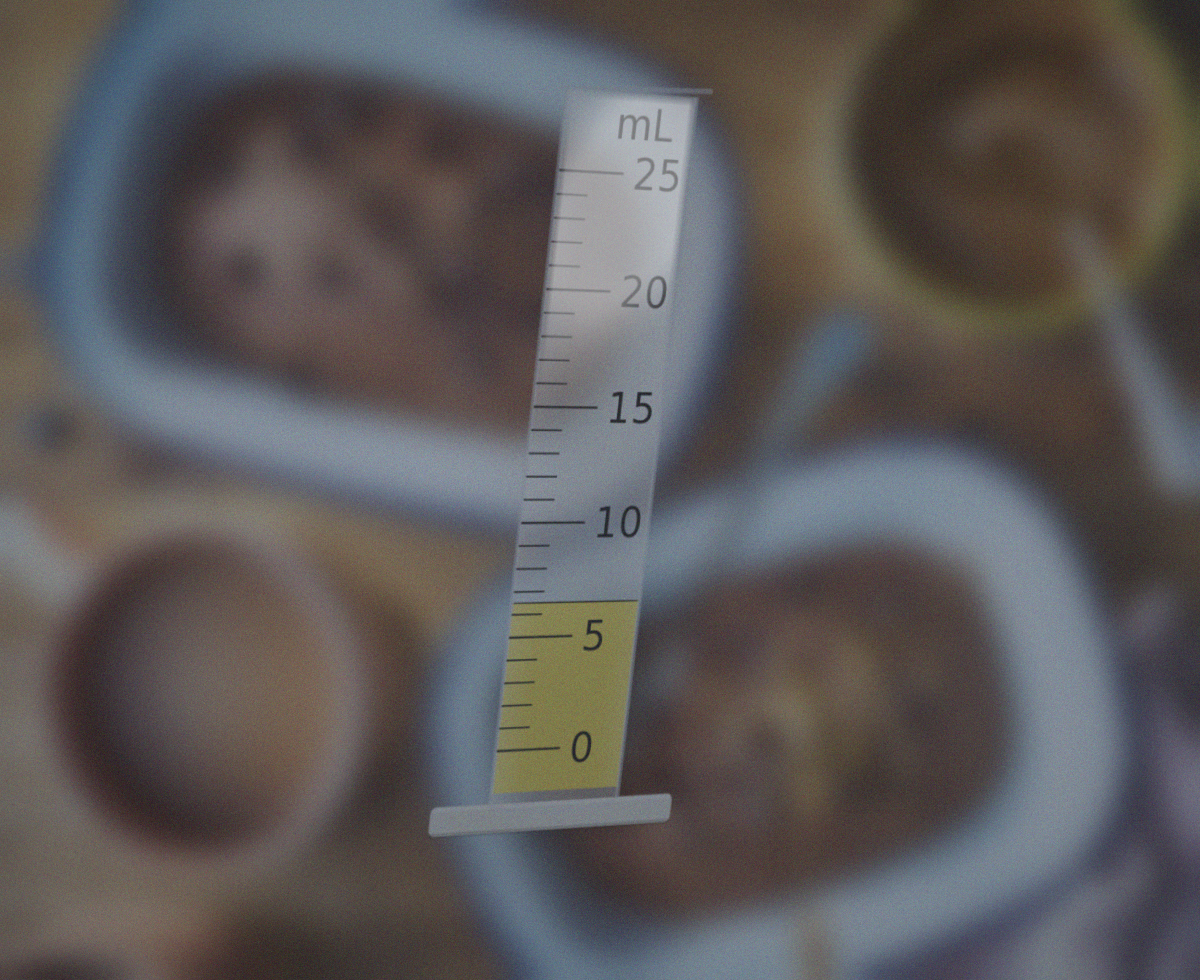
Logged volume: 6.5 mL
